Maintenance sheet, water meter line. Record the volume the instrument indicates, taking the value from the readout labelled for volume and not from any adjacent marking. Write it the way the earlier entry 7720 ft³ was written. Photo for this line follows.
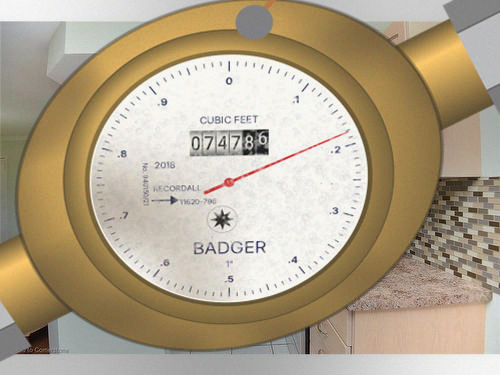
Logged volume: 74786.18 ft³
